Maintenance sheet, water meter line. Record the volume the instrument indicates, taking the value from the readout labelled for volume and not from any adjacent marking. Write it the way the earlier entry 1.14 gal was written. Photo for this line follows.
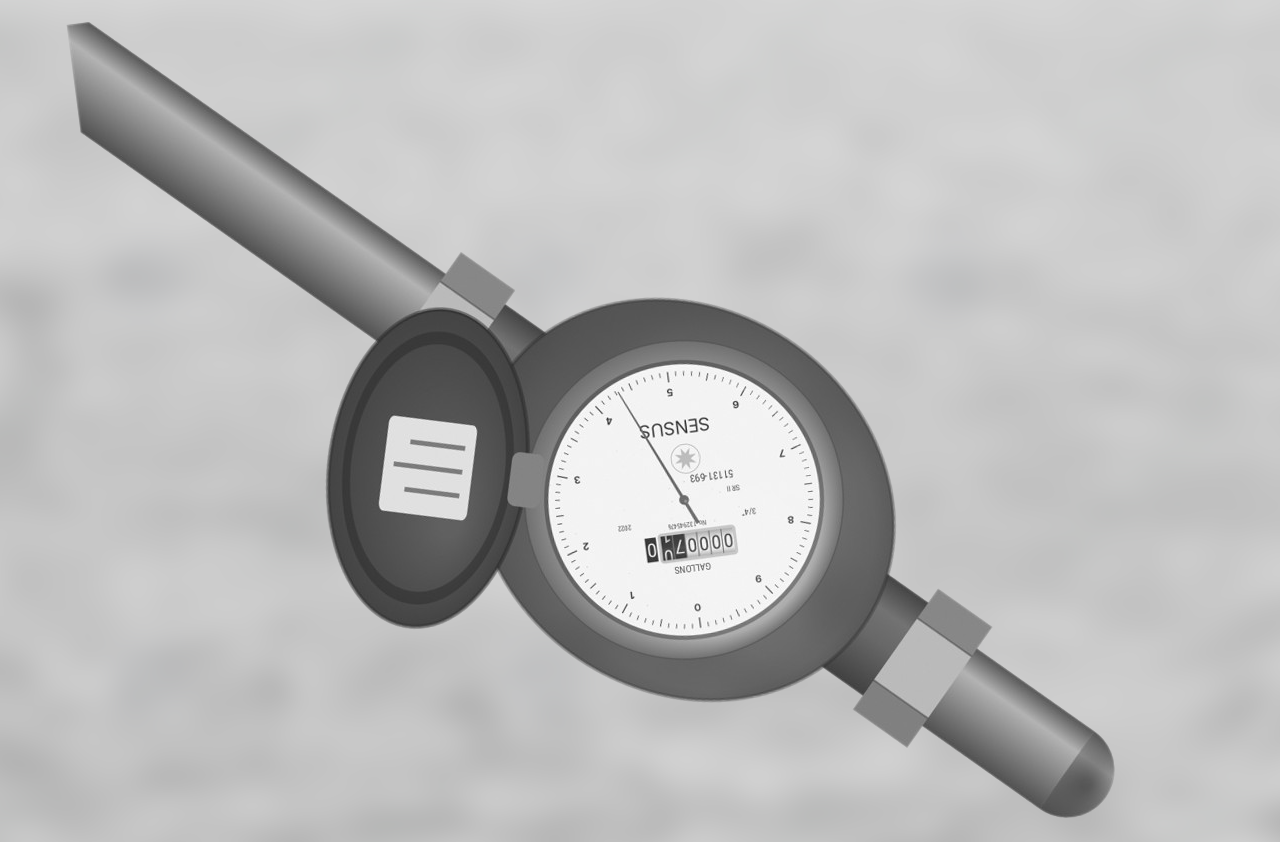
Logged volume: 704.3 gal
